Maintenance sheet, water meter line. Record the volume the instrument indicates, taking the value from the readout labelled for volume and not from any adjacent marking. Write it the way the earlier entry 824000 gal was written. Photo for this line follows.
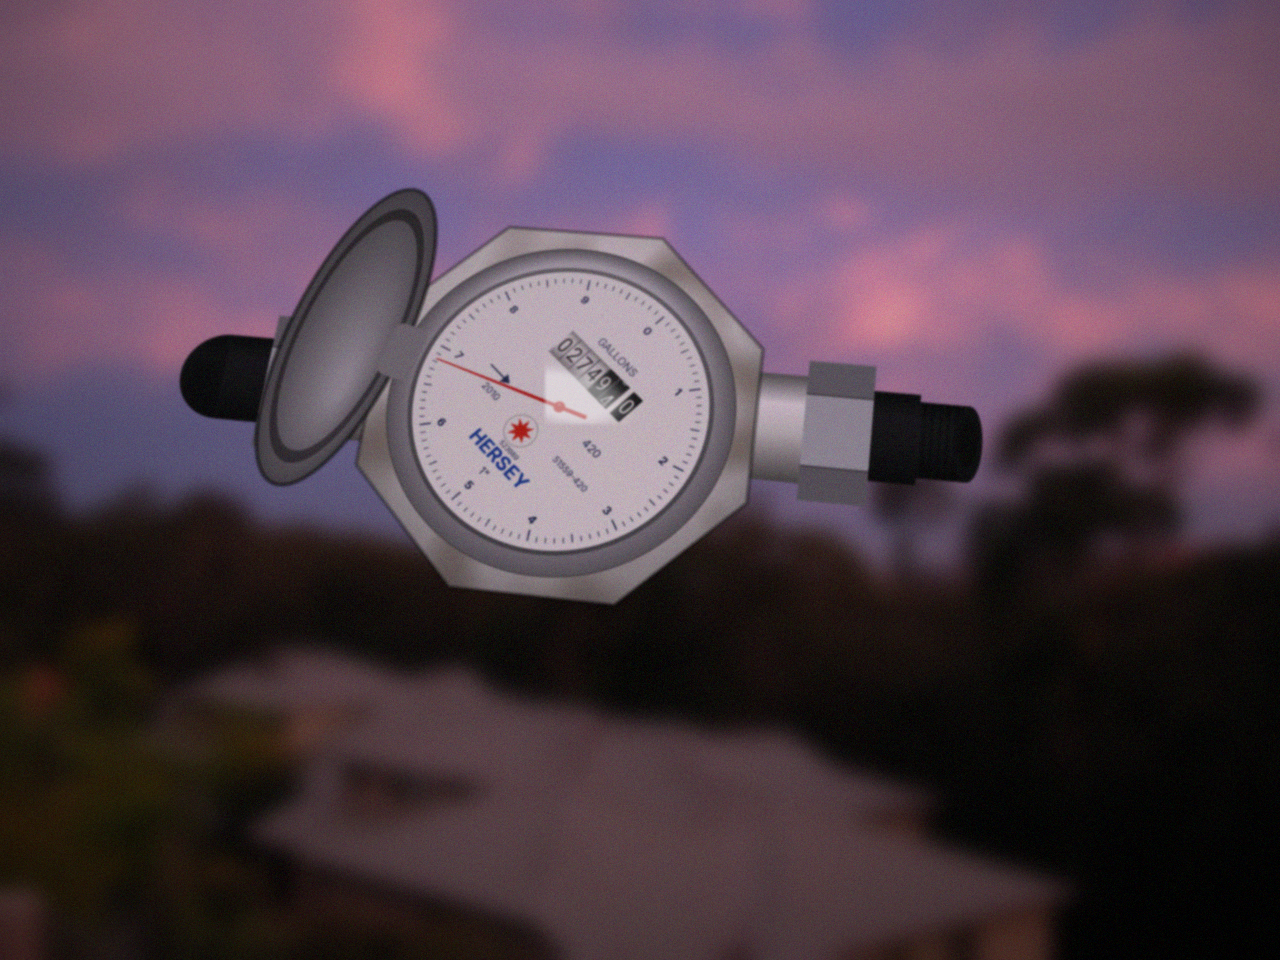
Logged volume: 274936.8 gal
